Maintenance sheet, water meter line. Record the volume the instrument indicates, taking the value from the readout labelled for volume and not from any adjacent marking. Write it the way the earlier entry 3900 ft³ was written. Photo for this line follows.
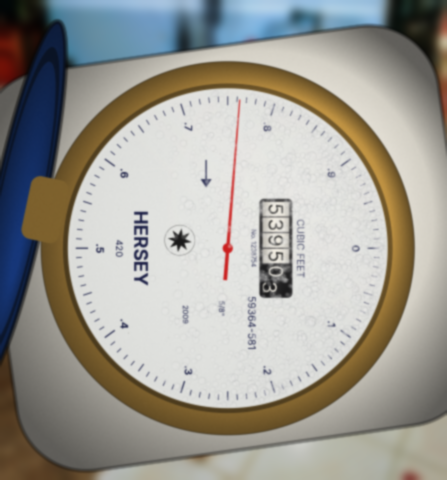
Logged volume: 539502.76 ft³
